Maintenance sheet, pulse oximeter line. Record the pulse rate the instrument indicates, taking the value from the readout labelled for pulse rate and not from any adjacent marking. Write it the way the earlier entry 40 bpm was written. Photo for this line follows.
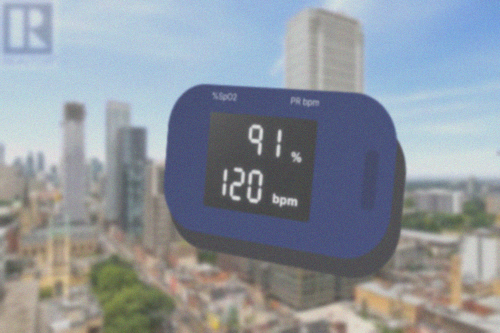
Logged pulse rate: 120 bpm
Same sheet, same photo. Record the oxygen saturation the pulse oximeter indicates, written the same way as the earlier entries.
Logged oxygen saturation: 91 %
